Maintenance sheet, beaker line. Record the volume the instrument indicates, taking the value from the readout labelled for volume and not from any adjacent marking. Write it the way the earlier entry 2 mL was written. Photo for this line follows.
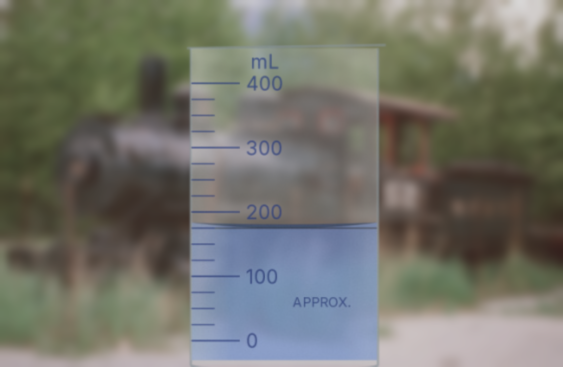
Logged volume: 175 mL
